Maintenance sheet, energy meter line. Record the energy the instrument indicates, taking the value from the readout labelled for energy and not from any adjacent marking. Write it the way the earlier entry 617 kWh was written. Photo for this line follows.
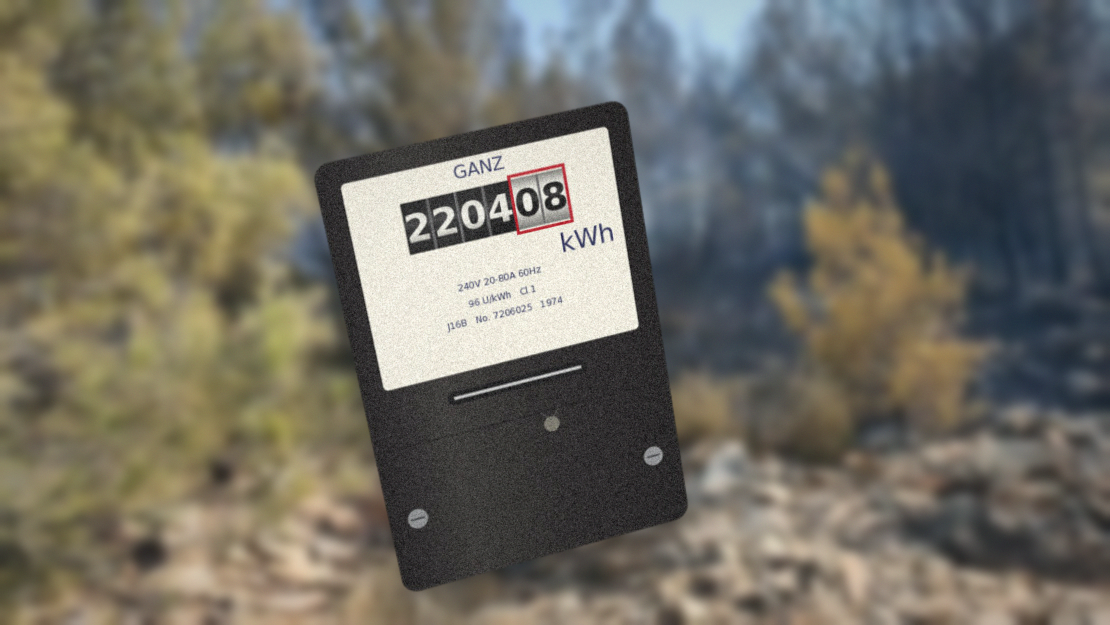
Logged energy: 2204.08 kWh
